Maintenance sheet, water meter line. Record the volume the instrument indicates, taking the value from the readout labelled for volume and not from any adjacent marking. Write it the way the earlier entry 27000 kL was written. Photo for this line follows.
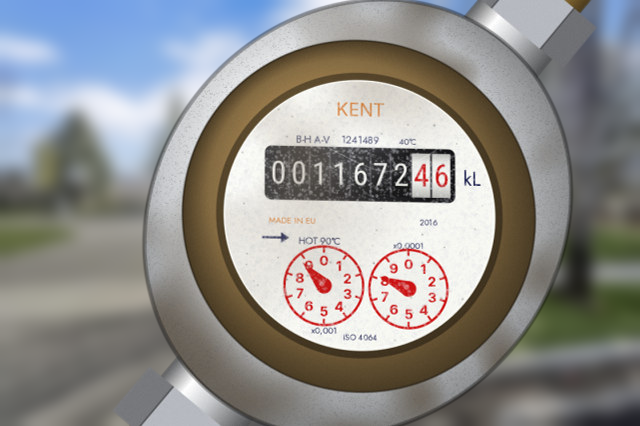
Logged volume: 11672.4688 kL
